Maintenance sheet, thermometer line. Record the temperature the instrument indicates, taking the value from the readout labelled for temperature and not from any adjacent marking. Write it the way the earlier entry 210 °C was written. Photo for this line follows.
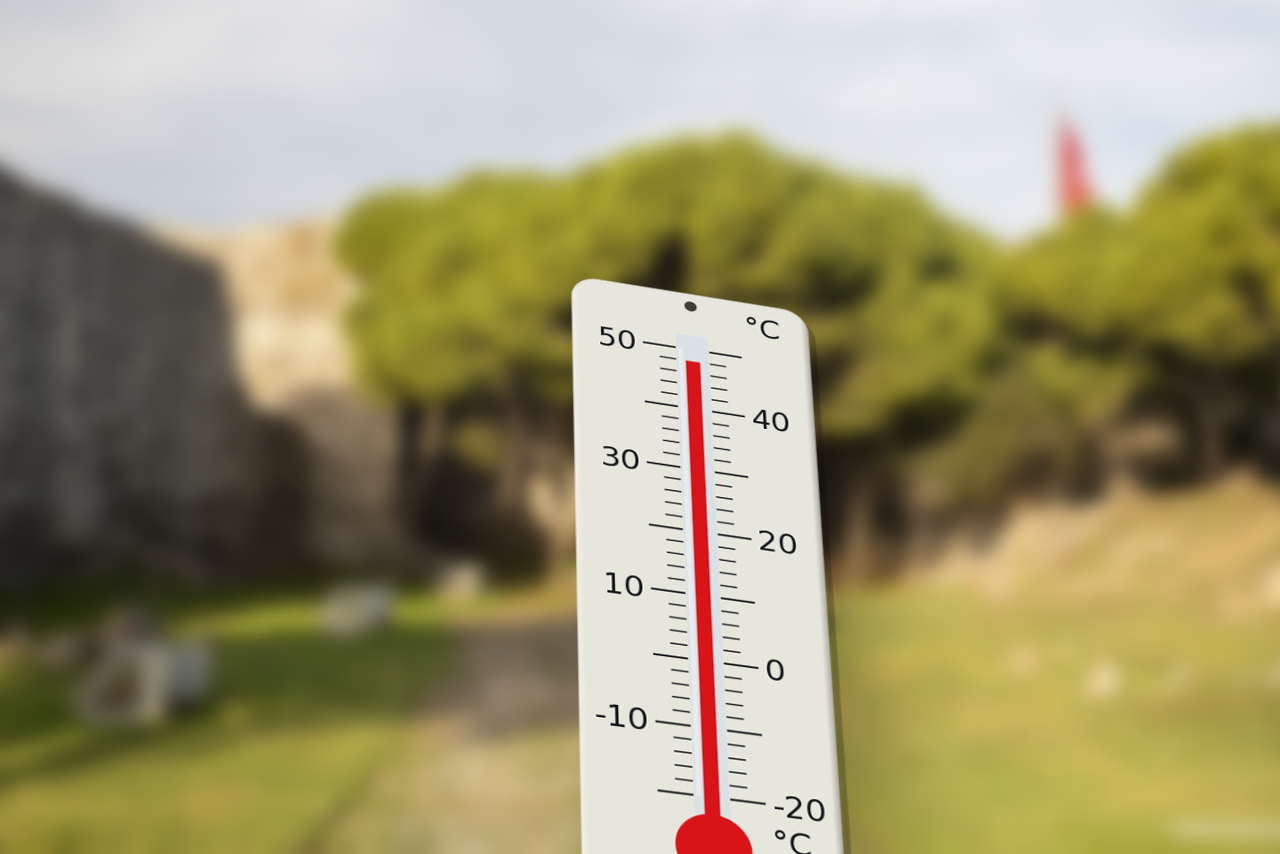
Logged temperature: 48 °C
